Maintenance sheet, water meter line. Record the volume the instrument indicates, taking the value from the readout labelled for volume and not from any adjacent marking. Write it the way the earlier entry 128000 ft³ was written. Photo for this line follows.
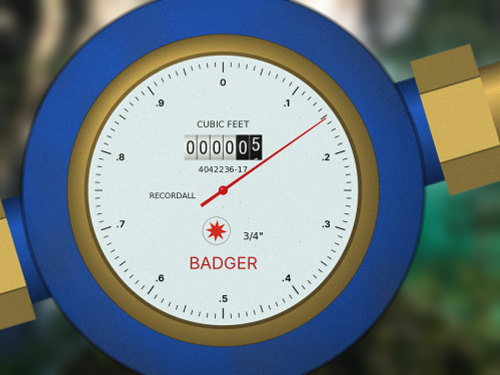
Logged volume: 5.15 ft³
